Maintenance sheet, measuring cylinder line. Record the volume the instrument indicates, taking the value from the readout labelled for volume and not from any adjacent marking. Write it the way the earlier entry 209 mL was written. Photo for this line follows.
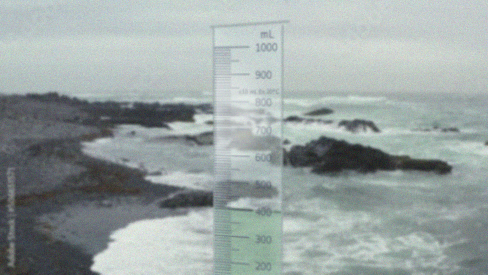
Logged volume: 400 mL
